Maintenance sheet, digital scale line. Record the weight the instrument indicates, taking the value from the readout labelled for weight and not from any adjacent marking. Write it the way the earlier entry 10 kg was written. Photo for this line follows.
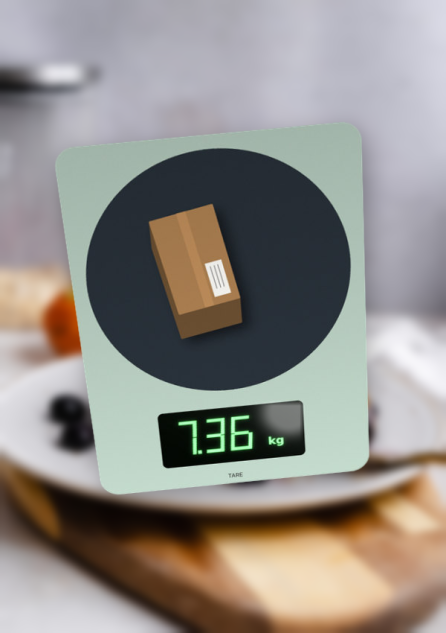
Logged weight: 7.36 kg
